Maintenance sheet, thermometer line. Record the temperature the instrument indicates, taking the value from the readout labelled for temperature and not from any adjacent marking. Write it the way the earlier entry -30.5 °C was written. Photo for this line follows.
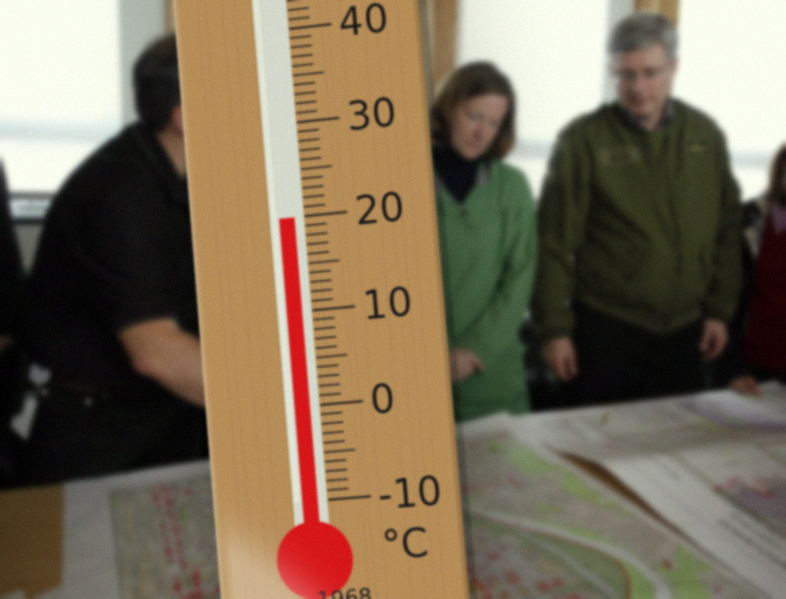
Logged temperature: 20 °C
